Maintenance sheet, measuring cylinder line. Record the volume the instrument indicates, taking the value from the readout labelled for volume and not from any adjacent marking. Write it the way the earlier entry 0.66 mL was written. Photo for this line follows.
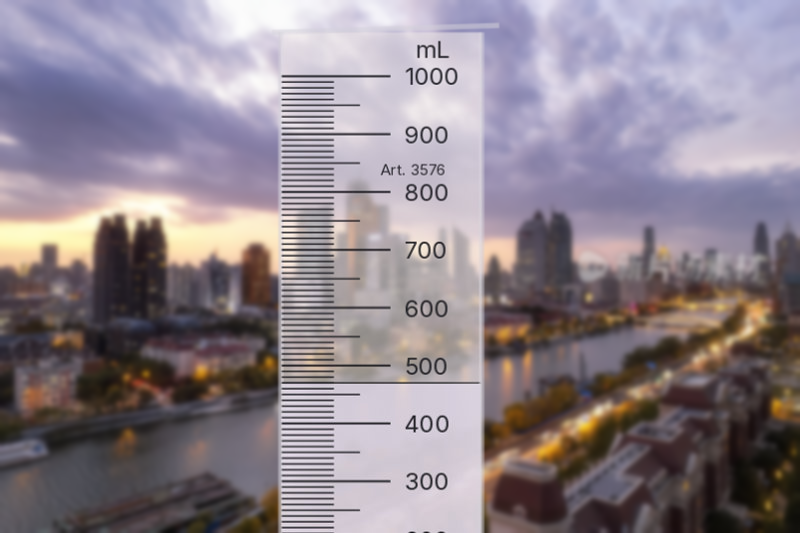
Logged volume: 470 mL
